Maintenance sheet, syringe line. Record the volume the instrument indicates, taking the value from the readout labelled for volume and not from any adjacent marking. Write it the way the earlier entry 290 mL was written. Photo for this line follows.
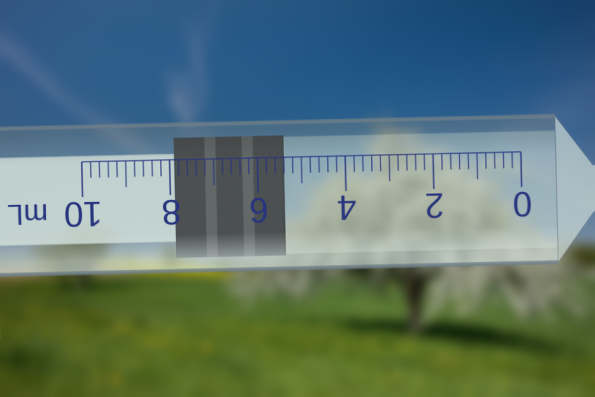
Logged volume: 5.4 mL
